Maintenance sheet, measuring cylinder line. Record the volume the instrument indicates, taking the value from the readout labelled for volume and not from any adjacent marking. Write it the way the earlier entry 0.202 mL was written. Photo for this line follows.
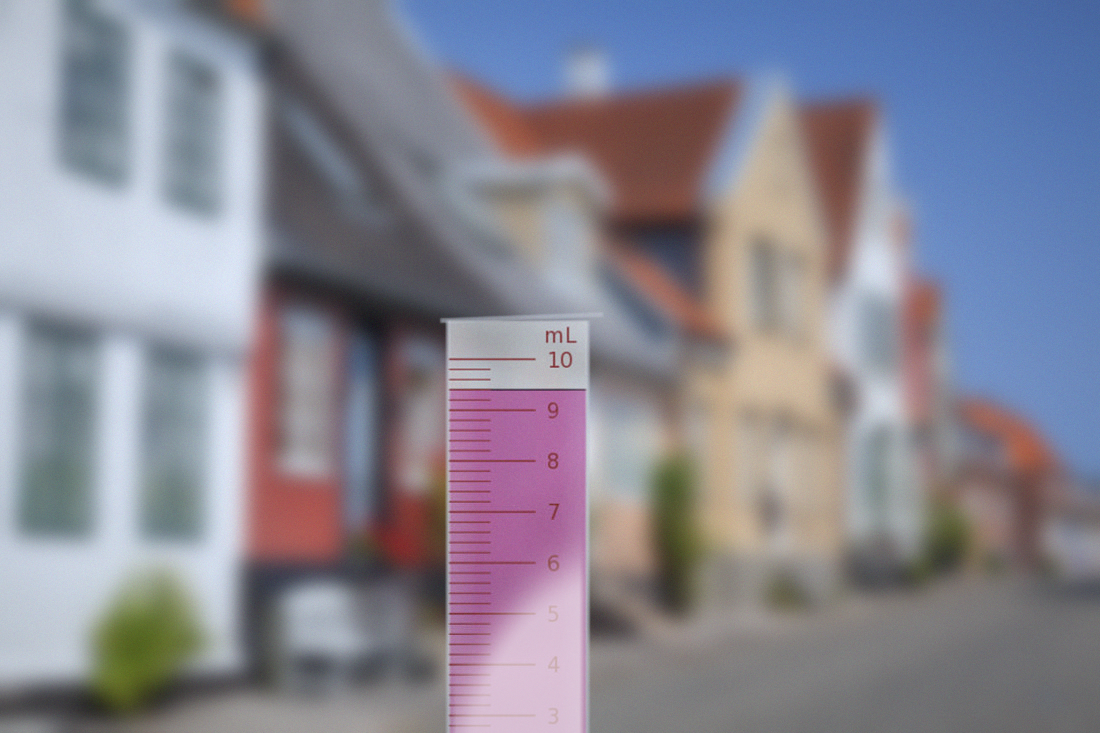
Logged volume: 9.4 mL
